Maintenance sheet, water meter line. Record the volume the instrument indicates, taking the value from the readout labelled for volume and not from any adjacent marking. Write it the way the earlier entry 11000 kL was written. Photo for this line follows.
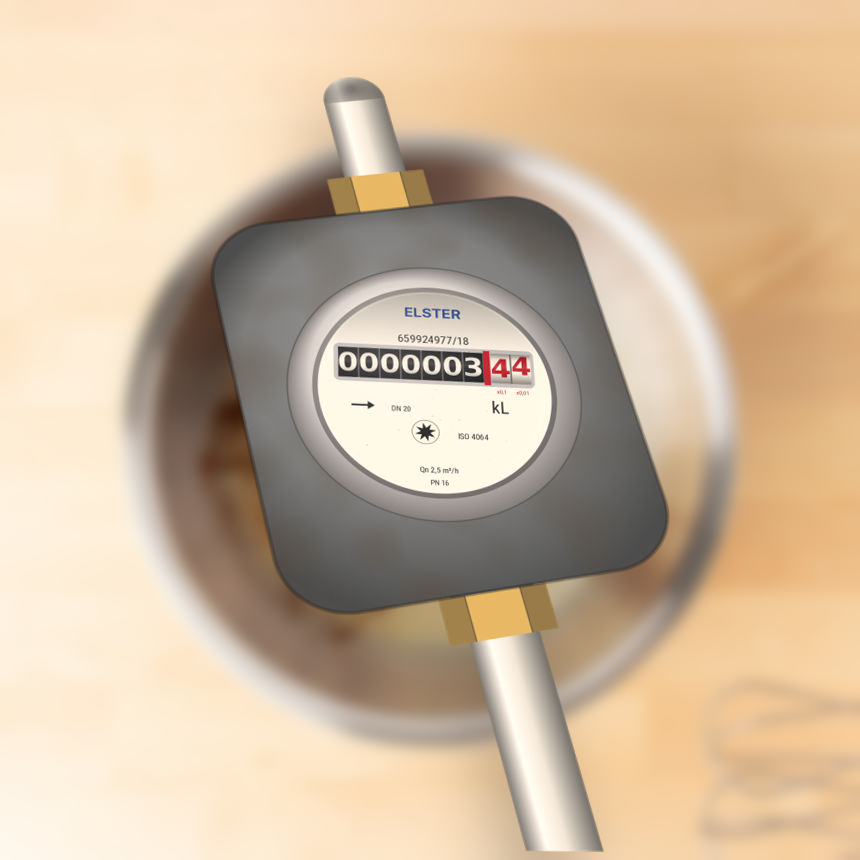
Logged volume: 3.44 kL
